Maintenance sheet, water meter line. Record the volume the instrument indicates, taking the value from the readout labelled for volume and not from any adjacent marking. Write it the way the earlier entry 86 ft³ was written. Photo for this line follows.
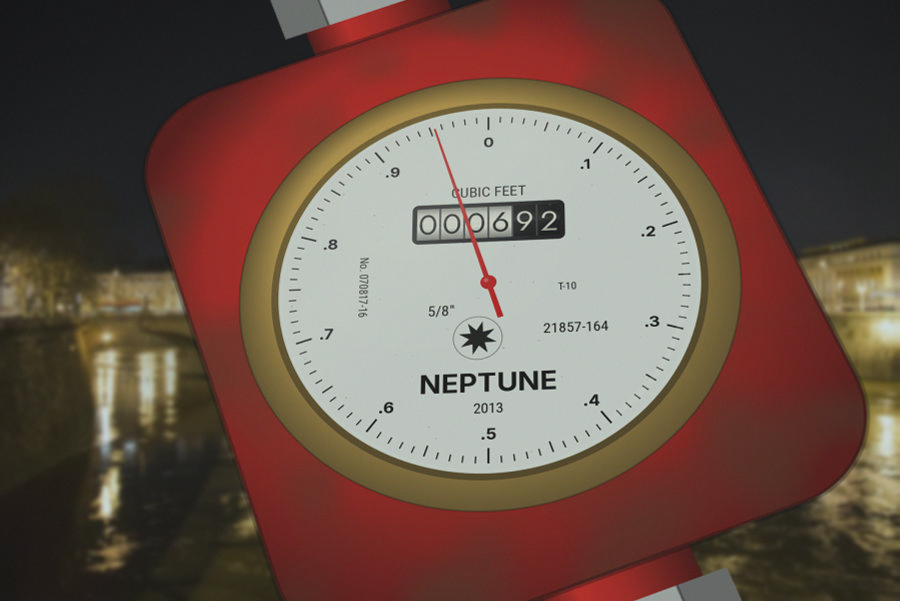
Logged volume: 691.95 ft³
